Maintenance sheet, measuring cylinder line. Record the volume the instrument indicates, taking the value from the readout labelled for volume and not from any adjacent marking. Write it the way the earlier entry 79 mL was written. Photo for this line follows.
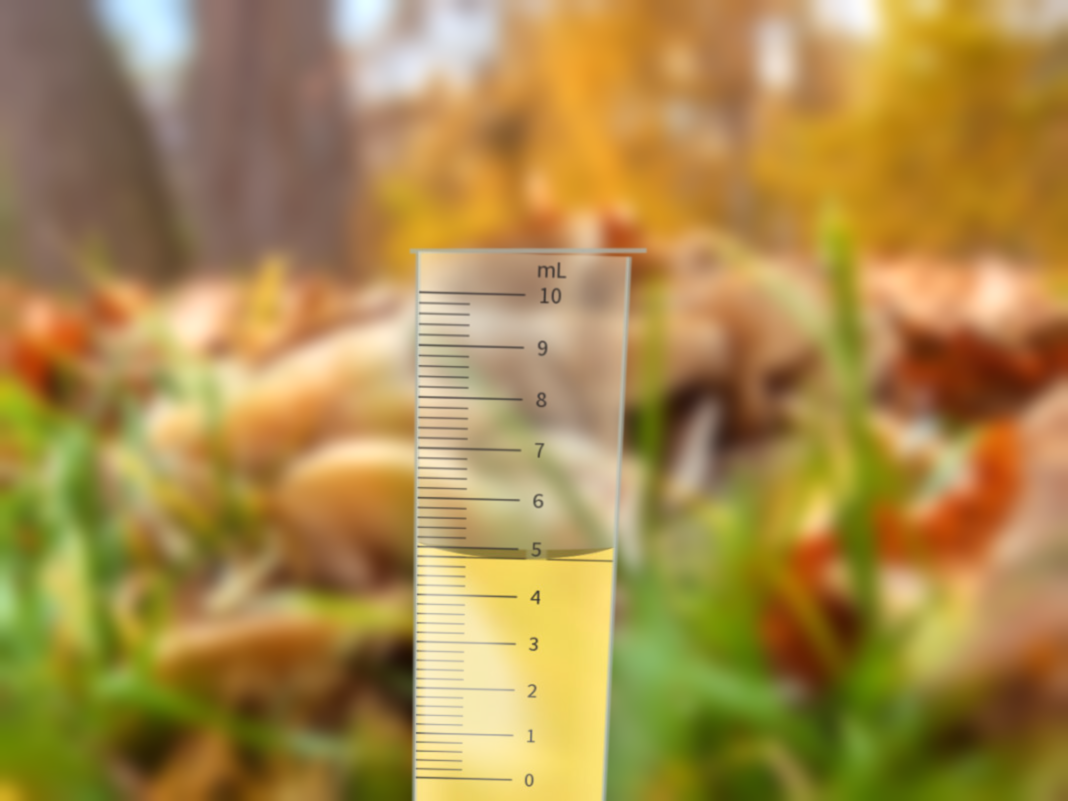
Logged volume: 4.8 mL
